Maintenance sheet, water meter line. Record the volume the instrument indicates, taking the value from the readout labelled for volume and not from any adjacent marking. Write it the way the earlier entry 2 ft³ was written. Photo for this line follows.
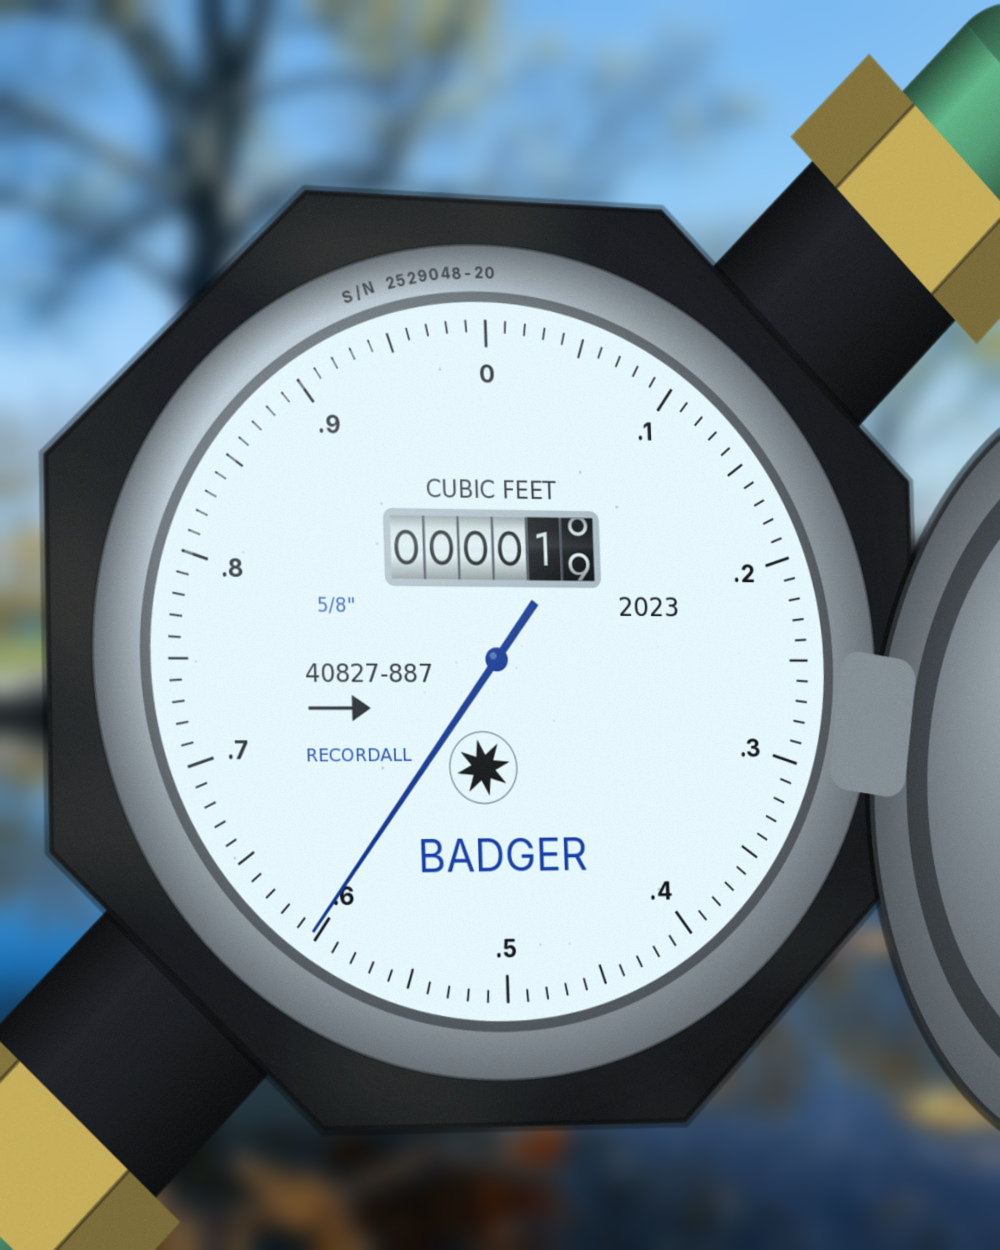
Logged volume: 18.60 ft³
